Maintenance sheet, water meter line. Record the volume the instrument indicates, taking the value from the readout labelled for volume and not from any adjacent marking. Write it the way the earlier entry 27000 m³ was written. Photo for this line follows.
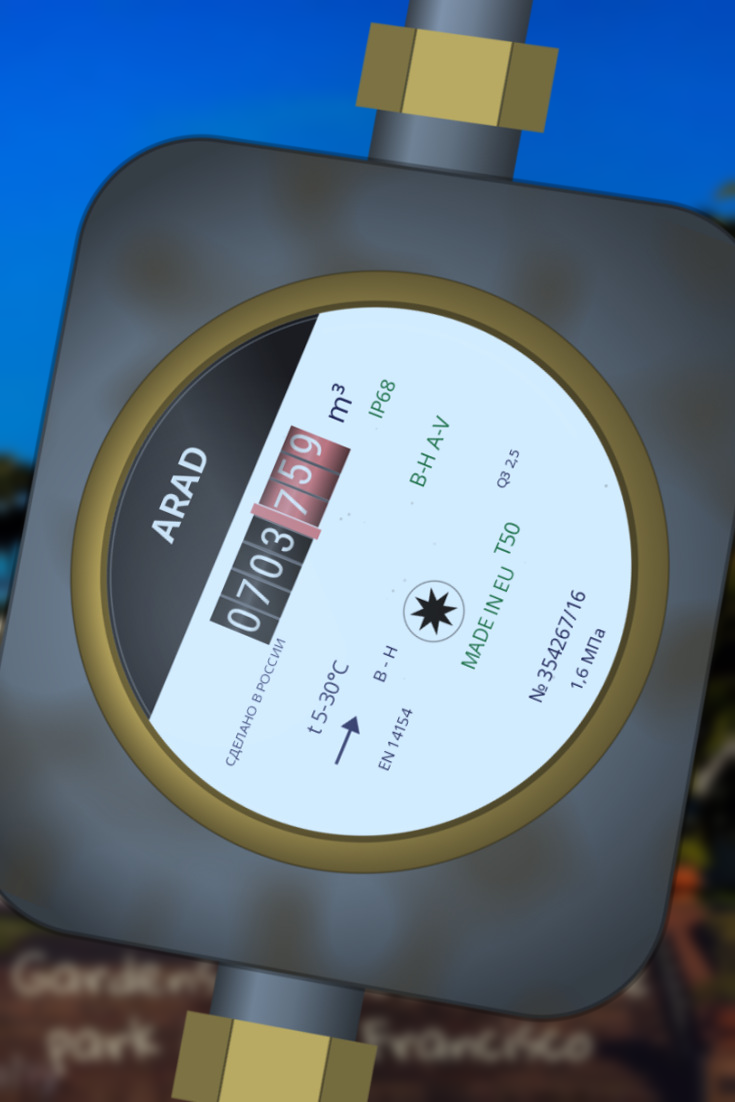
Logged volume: 703.759 m³
